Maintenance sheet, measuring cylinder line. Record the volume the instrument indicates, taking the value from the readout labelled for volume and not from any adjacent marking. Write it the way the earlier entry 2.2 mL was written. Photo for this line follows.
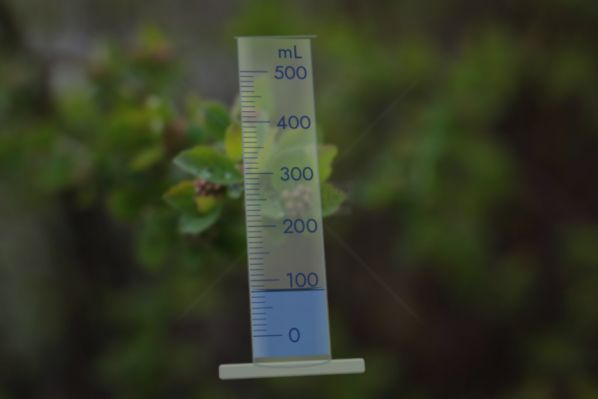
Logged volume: 80 mL
